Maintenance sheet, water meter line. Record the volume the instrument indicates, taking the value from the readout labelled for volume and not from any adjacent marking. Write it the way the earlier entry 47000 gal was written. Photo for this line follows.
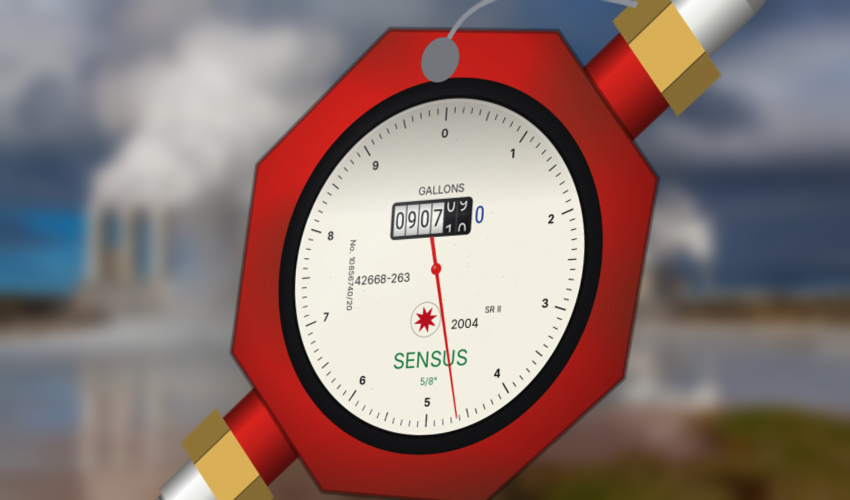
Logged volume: 907094.6 gal
